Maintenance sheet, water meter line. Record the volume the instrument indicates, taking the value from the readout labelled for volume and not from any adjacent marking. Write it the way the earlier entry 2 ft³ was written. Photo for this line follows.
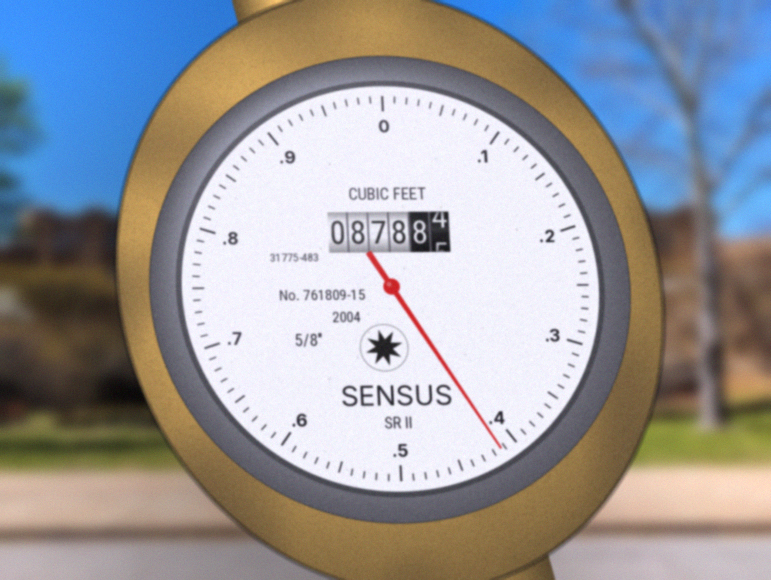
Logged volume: 87884.41 ft³
